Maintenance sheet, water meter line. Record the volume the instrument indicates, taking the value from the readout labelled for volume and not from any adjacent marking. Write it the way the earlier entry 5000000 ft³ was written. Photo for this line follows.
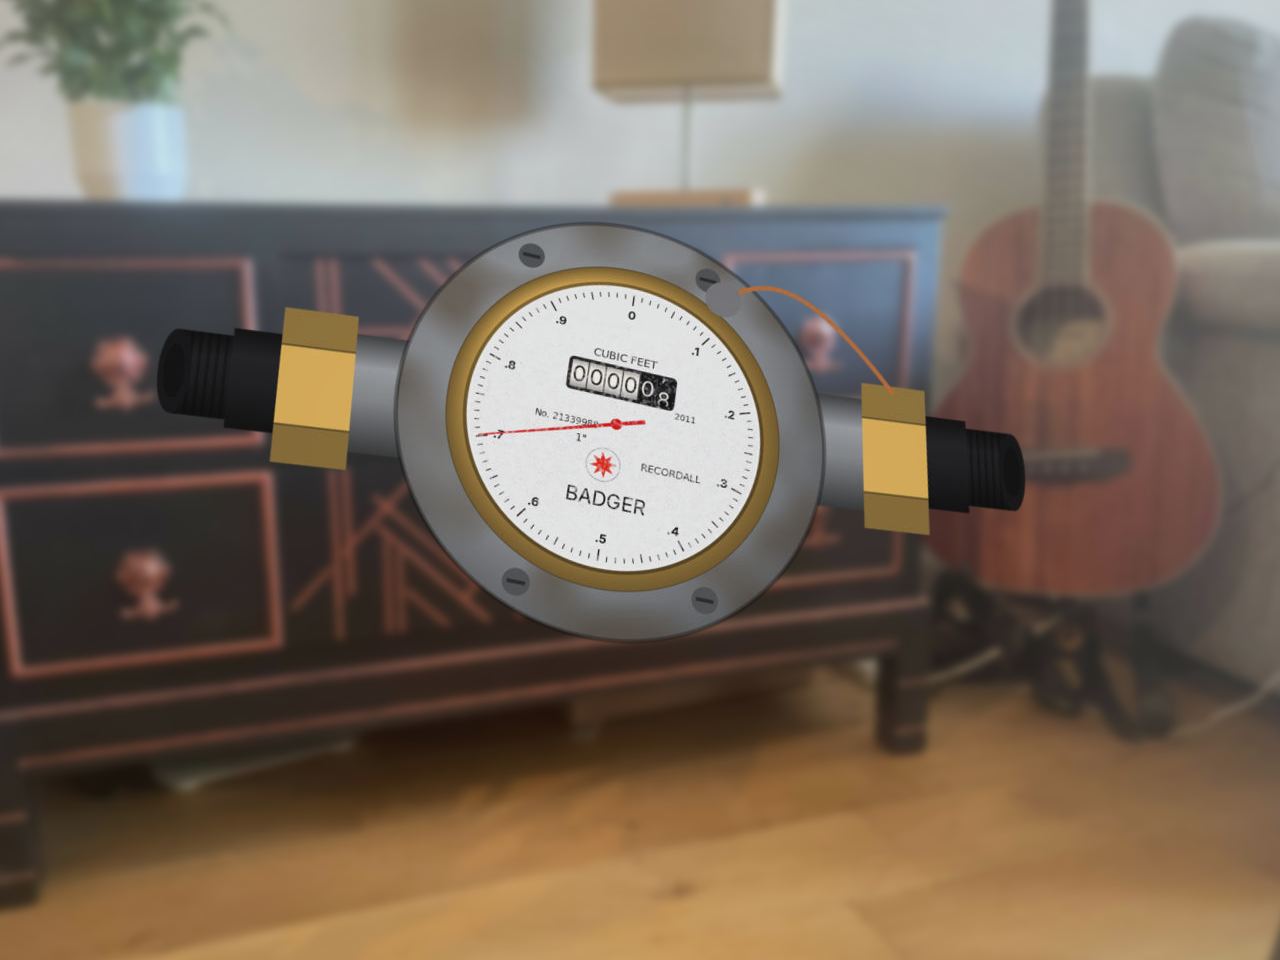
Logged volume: 7.70 ft³
